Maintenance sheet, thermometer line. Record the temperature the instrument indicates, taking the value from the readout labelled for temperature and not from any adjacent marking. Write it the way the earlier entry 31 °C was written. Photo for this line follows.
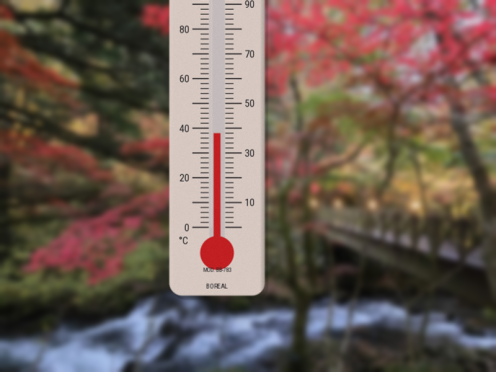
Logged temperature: 38 °C
